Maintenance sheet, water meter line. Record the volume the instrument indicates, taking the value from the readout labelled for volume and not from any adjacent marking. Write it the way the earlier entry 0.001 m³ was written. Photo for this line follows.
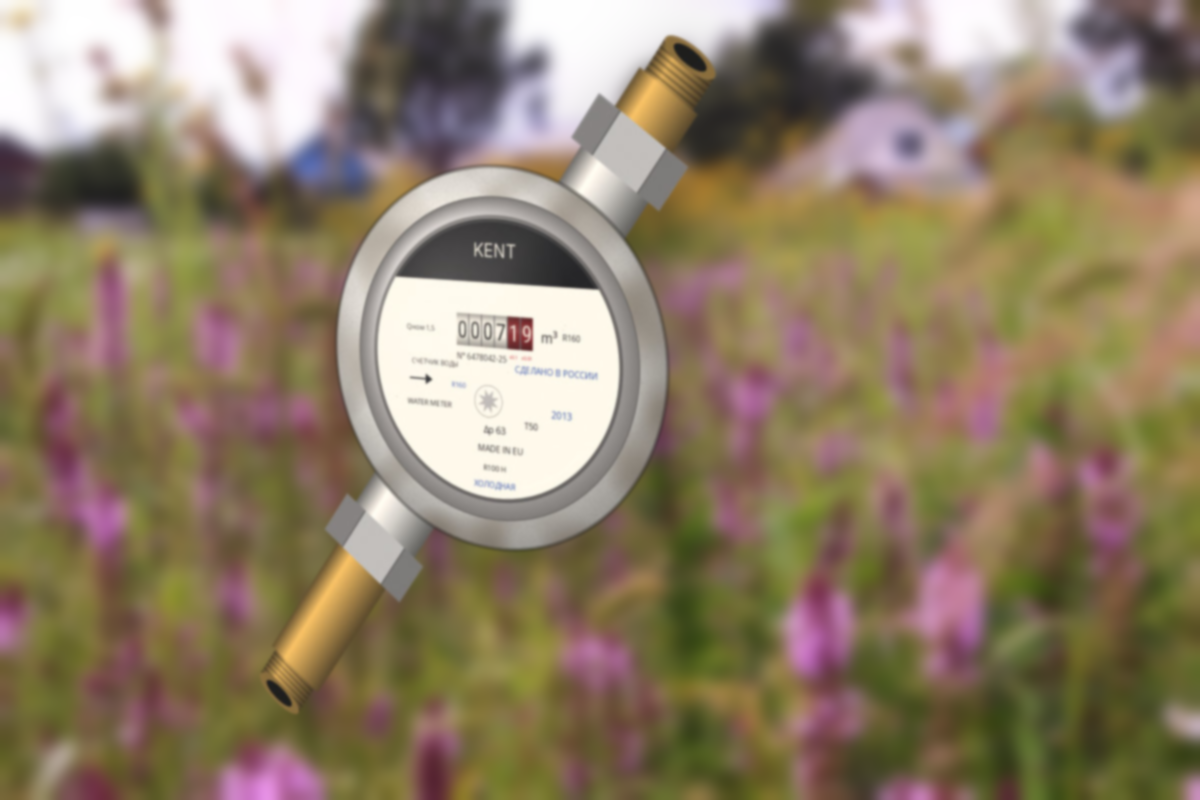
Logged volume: 7.19 m³
